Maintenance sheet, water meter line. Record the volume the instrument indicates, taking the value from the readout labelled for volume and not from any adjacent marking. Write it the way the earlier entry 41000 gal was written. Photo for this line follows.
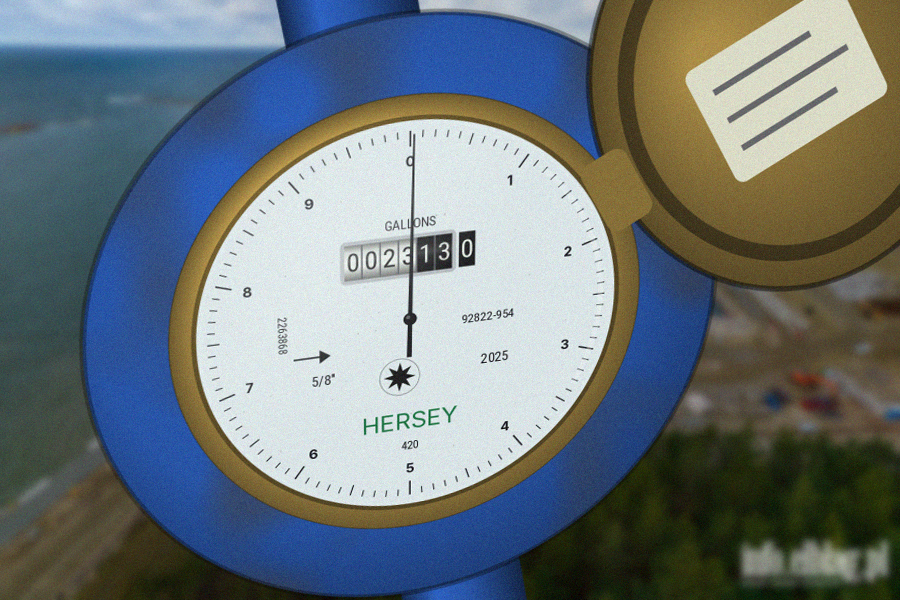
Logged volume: 23130.0 gal
